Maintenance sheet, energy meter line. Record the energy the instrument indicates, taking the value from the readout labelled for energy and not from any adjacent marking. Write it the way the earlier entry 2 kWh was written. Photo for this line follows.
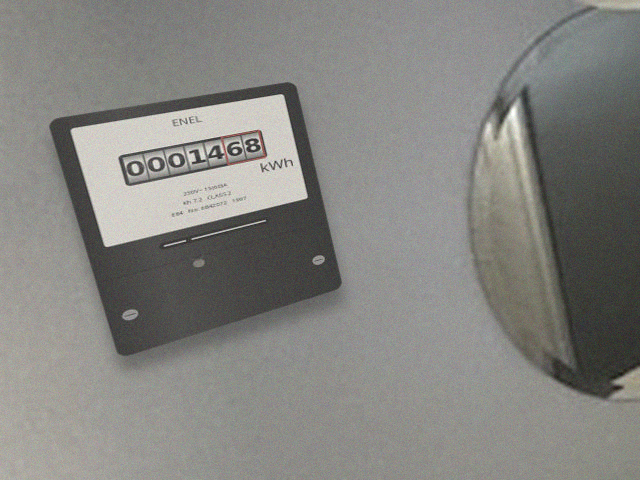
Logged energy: 14.68 kWh
